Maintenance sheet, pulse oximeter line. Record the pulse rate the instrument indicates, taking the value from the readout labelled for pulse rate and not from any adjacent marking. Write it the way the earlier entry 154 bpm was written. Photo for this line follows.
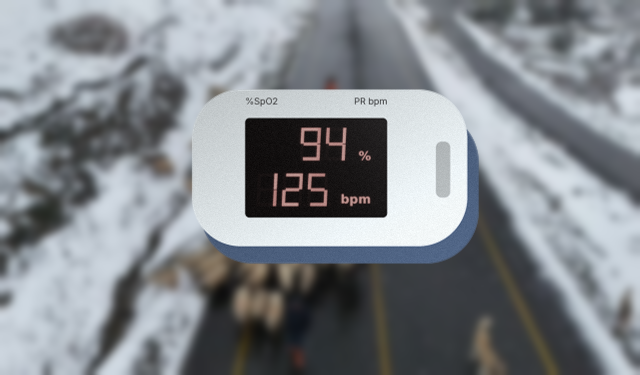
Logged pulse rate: 125 bpm
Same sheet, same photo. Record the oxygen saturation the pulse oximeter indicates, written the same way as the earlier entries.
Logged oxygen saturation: 94 %
